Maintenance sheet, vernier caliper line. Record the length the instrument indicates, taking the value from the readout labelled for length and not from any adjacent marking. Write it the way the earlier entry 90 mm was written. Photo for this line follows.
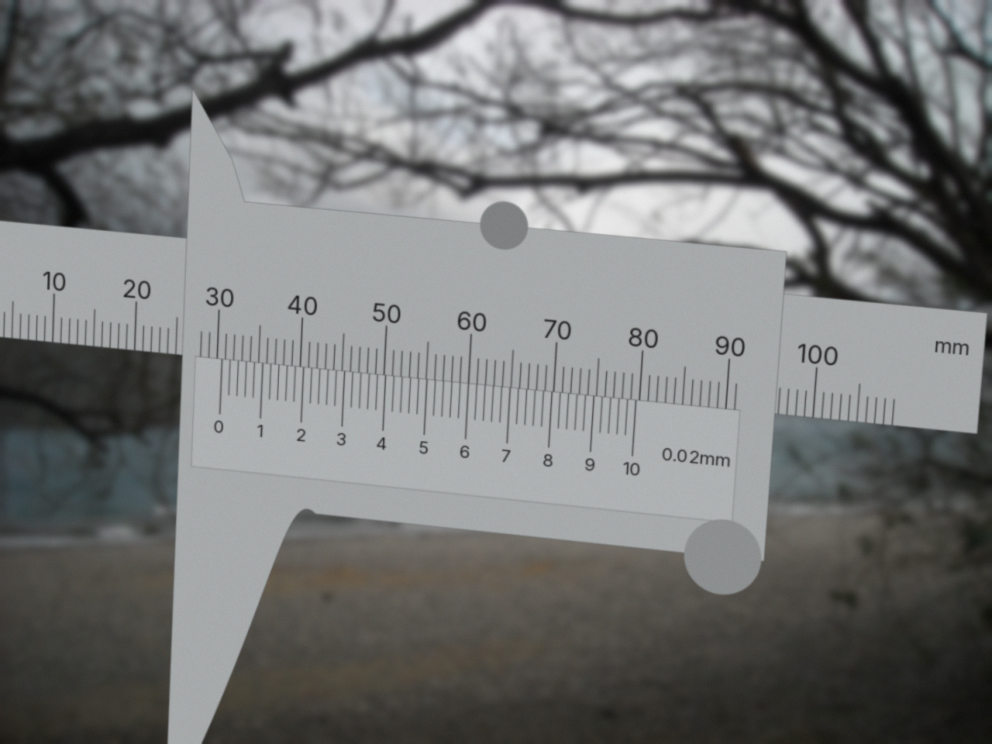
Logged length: 30.6 mm
